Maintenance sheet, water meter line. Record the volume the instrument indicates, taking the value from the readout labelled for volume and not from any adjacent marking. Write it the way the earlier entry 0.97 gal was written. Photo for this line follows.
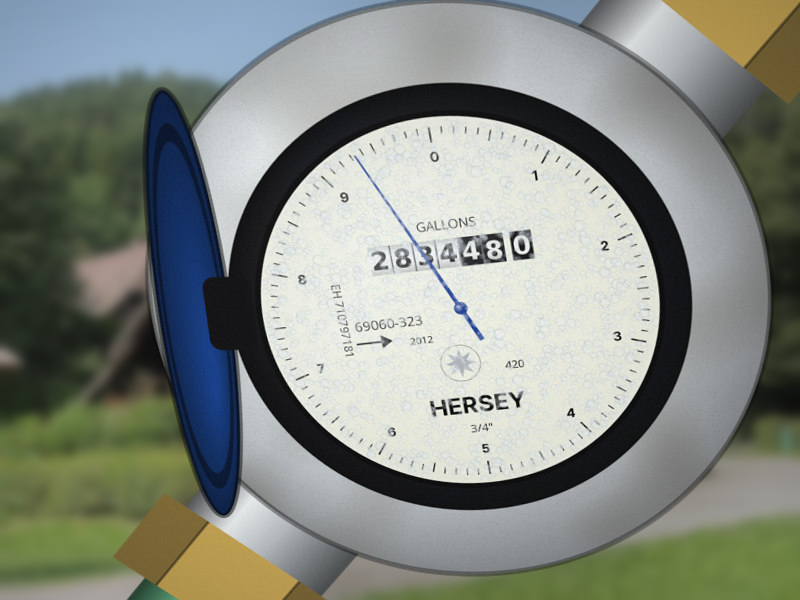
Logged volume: 2834479.3 gal
